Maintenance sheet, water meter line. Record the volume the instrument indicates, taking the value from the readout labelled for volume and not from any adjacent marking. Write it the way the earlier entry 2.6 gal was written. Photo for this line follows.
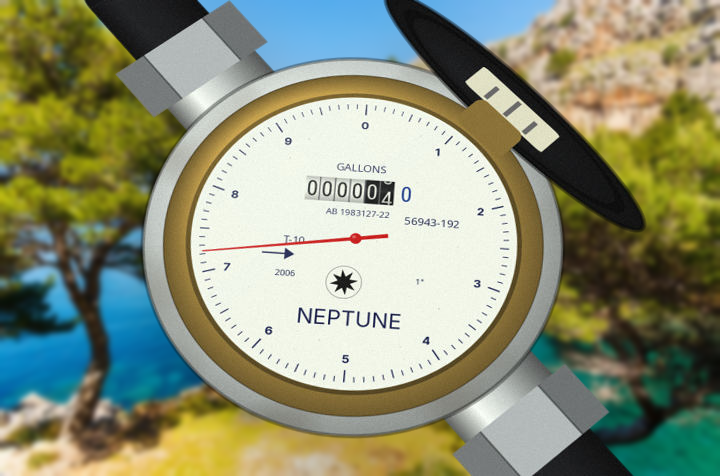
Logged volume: 37.2 gal
